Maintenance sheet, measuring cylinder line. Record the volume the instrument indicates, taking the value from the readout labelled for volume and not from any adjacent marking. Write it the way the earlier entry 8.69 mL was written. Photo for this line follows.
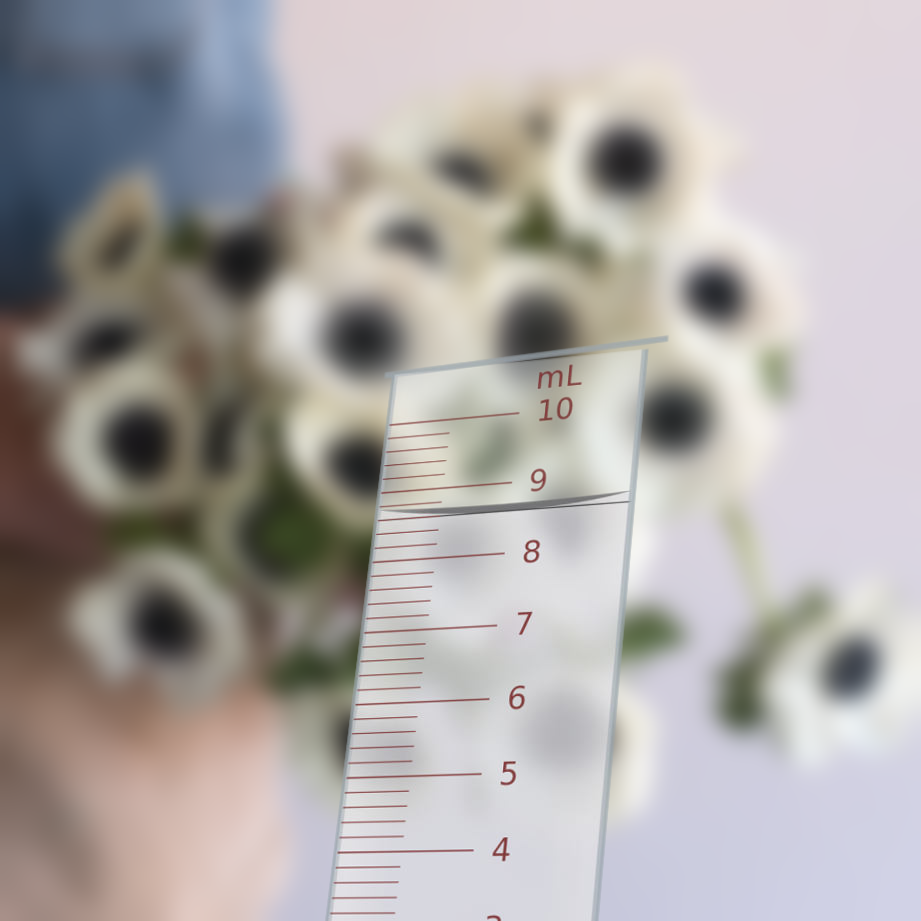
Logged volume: 8.6 mL
